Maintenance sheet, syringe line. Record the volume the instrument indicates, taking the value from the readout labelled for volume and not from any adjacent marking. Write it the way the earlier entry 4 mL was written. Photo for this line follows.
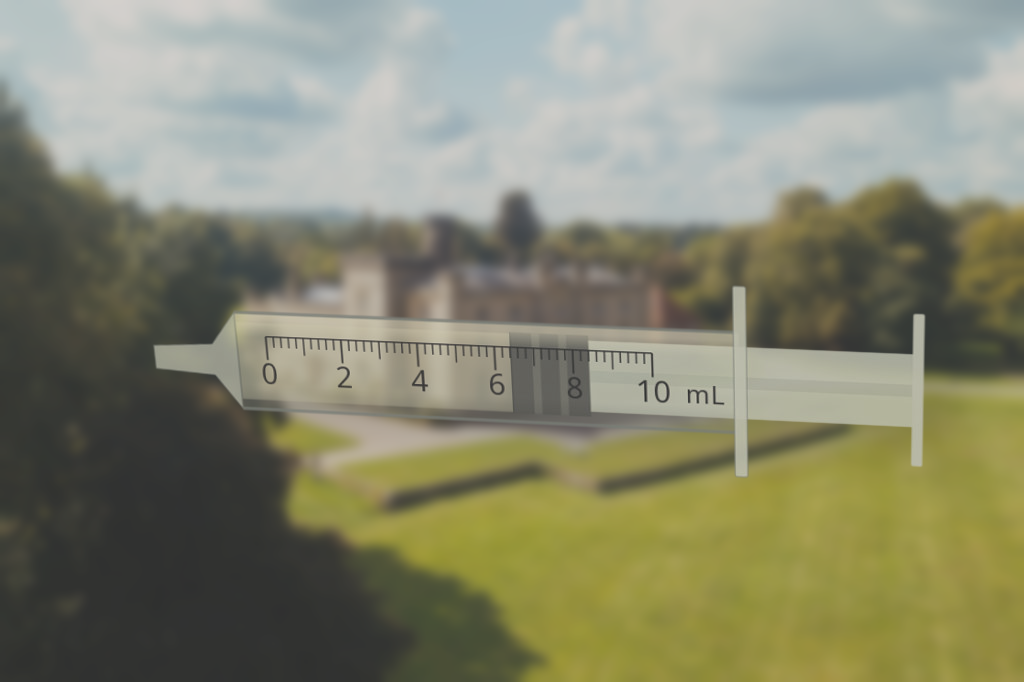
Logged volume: 6.4 mL
